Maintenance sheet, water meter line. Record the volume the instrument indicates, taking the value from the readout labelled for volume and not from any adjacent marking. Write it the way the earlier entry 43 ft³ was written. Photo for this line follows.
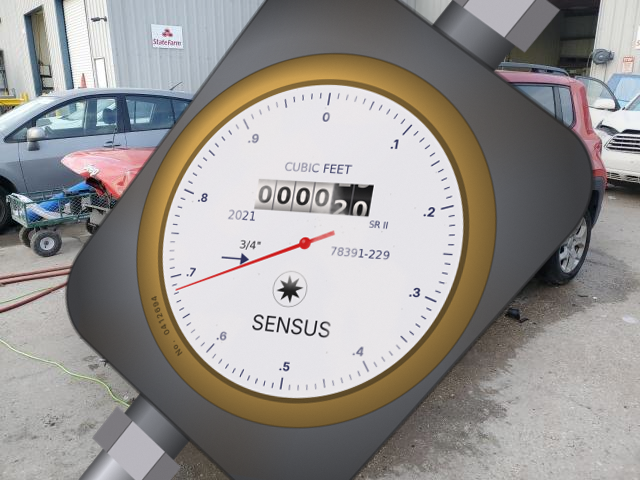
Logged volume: 19.68 ft³
